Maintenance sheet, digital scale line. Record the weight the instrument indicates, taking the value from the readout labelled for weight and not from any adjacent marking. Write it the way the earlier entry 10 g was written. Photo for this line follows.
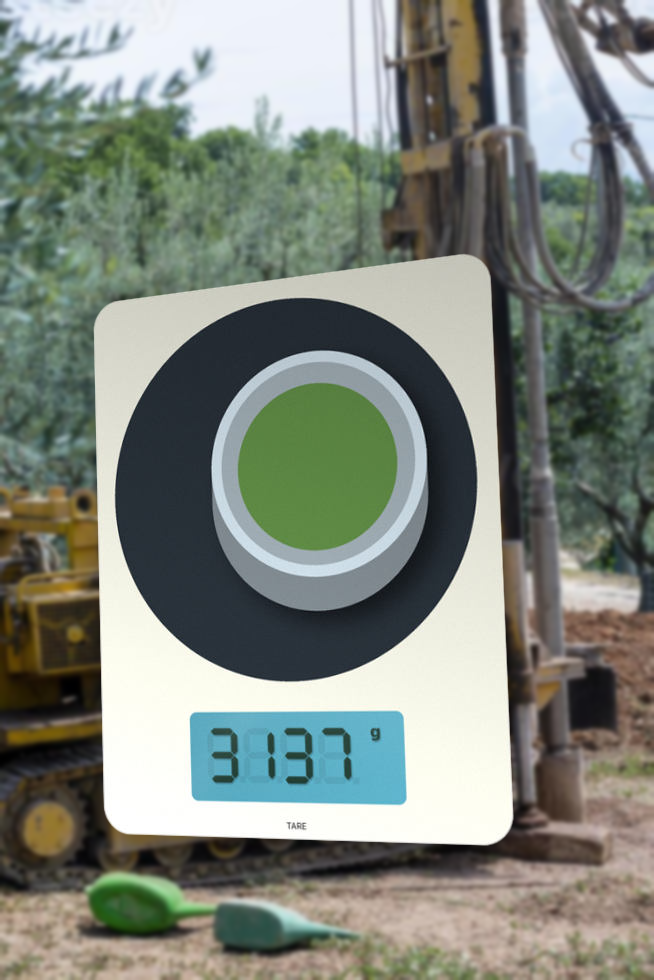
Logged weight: 3137 g
